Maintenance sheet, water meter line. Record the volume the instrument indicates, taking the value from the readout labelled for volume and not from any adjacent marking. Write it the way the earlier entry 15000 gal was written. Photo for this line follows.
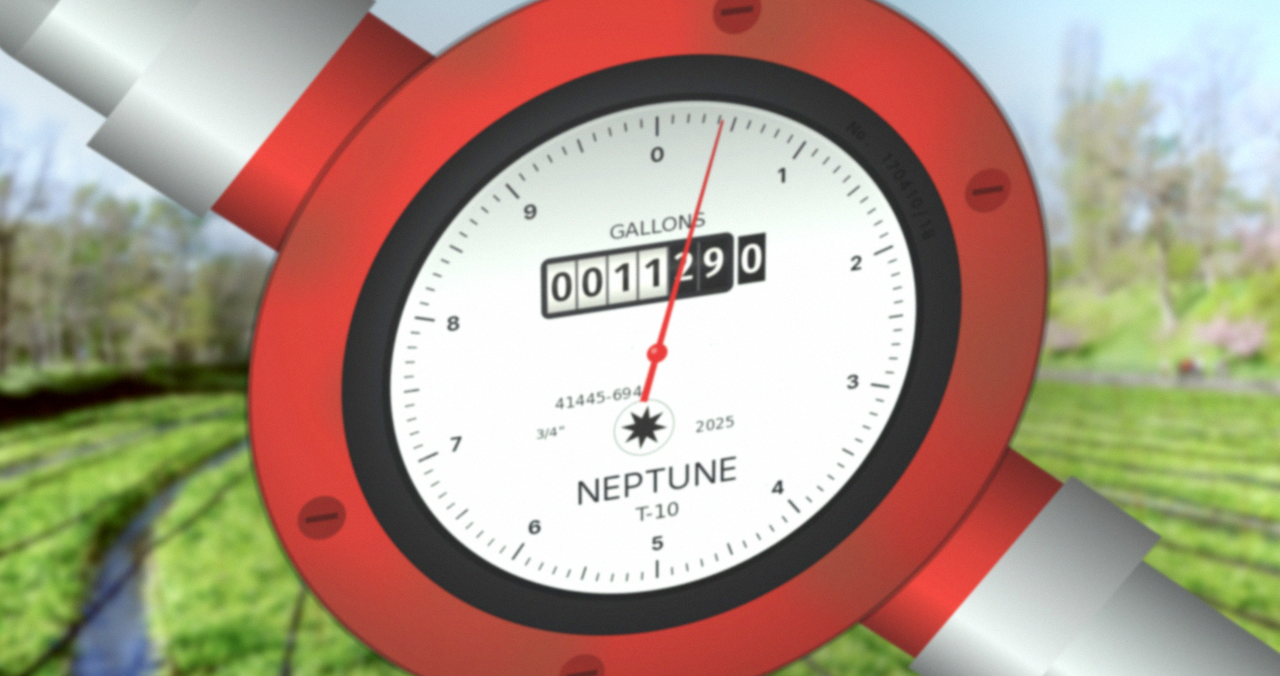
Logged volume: 11290.4 gal
